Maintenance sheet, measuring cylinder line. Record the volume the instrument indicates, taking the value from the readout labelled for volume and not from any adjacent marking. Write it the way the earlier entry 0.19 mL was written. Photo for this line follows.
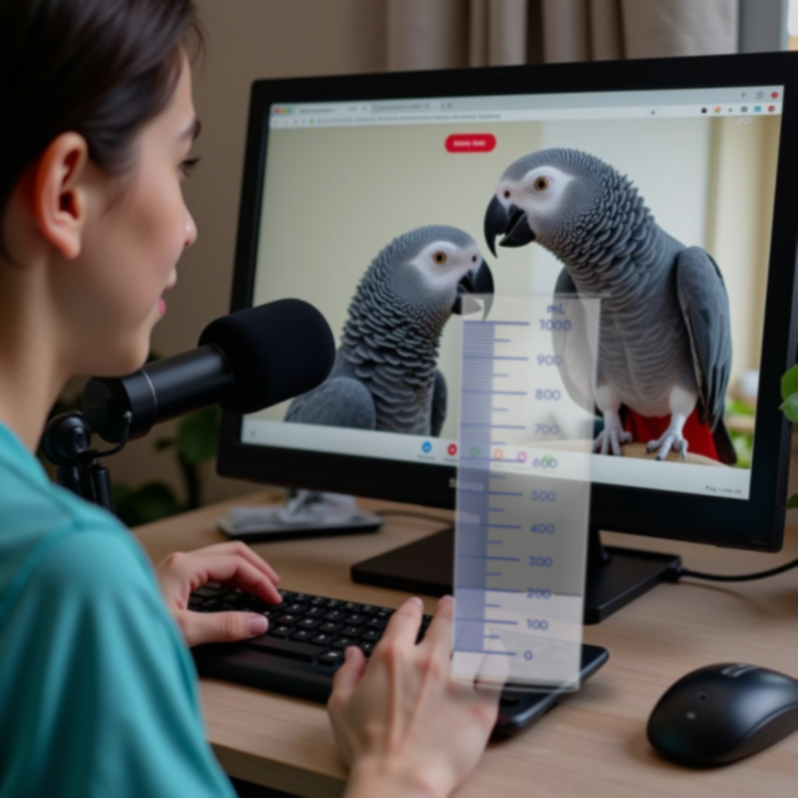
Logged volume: 200 mL
